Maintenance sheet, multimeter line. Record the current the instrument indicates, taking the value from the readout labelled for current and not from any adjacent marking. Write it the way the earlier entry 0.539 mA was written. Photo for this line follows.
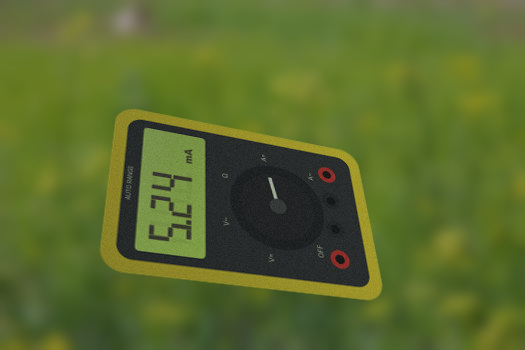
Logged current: 5.24 mA
